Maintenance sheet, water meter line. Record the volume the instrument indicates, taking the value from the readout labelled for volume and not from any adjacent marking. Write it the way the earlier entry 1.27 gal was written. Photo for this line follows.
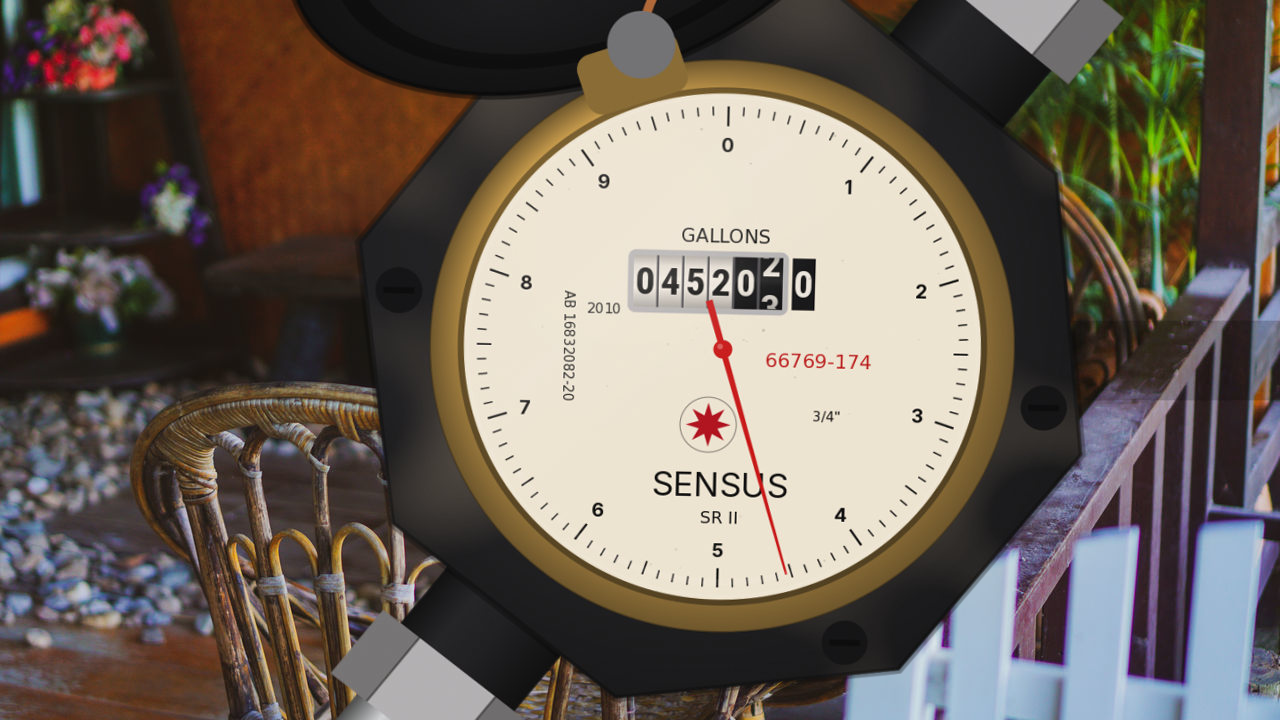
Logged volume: 452024.5 gal
